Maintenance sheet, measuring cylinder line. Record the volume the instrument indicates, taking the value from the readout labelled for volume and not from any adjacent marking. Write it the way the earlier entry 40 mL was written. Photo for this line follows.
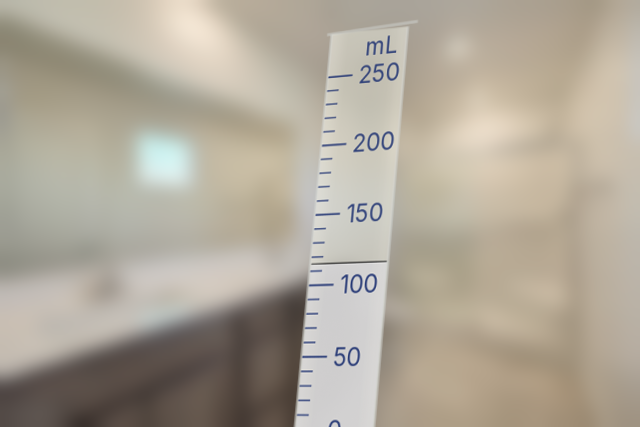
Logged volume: 115 mL
